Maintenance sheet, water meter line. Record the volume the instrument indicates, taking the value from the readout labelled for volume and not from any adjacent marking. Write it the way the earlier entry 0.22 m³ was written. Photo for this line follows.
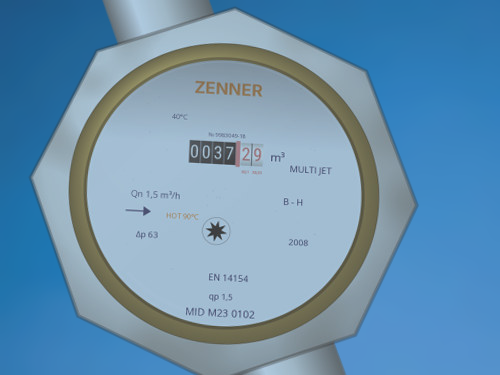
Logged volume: 37.29 m³
